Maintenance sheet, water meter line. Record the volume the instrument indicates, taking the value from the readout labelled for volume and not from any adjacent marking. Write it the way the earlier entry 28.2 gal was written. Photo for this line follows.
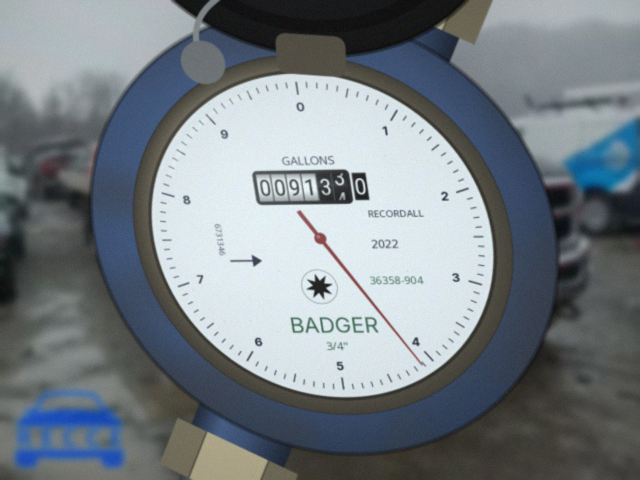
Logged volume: 91334.1 gal
